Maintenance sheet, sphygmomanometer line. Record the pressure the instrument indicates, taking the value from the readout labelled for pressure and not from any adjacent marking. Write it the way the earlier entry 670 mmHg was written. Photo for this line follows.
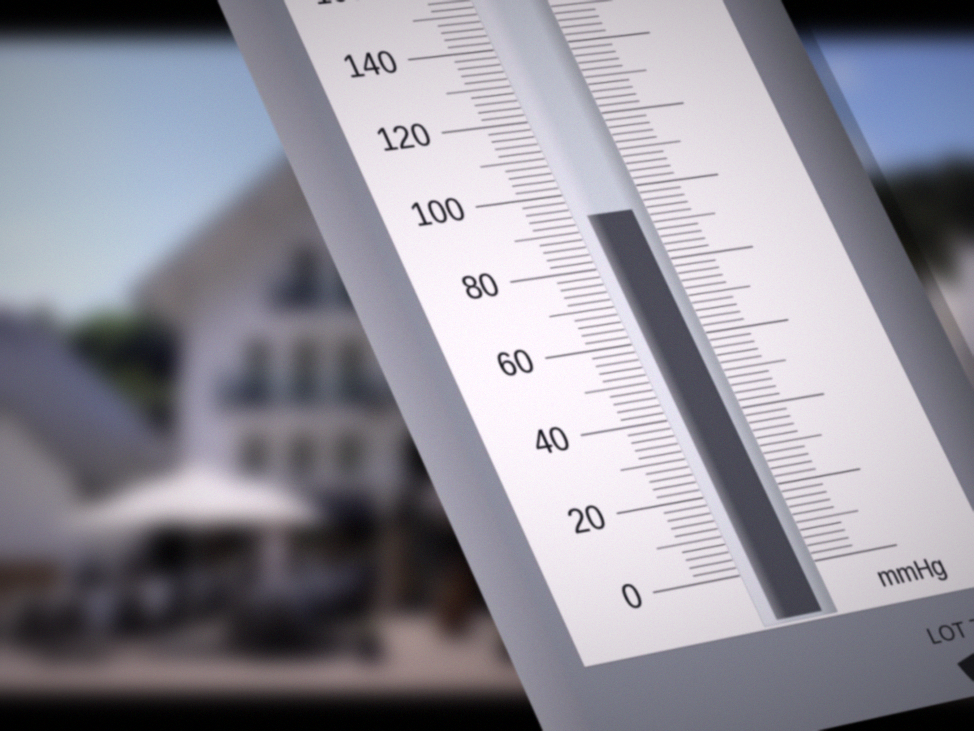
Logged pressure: 94 mmHg
